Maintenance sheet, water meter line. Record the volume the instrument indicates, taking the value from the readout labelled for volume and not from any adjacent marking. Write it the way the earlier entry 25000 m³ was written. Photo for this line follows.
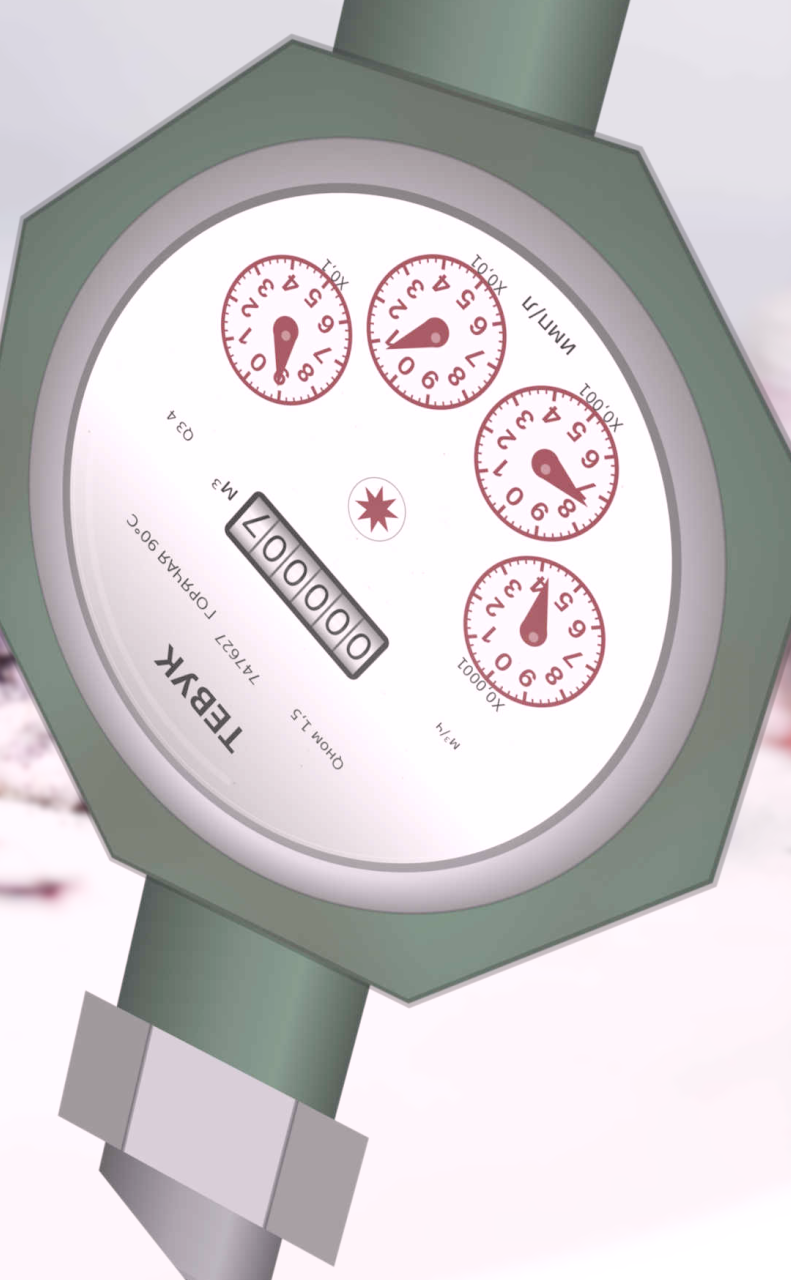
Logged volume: 6.9074 m³
